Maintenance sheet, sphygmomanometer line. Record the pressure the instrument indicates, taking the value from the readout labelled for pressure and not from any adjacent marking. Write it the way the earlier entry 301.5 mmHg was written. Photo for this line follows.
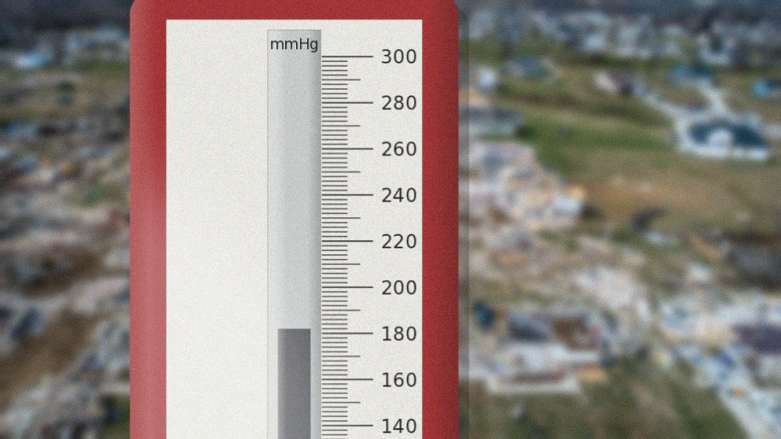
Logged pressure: 182 mmHg
